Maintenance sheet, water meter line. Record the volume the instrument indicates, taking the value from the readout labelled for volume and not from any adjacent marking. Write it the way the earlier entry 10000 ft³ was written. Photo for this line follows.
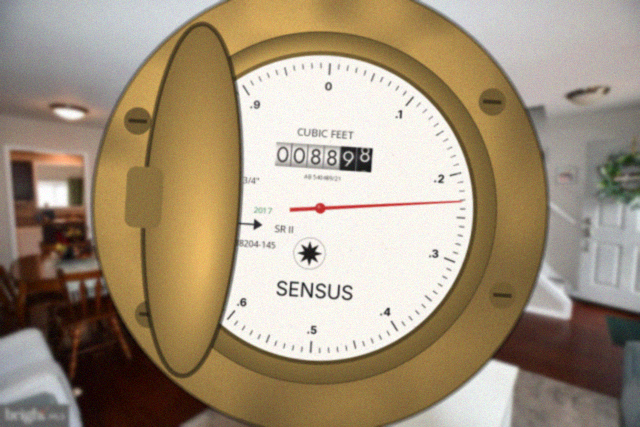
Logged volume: 8898.23 ft³
